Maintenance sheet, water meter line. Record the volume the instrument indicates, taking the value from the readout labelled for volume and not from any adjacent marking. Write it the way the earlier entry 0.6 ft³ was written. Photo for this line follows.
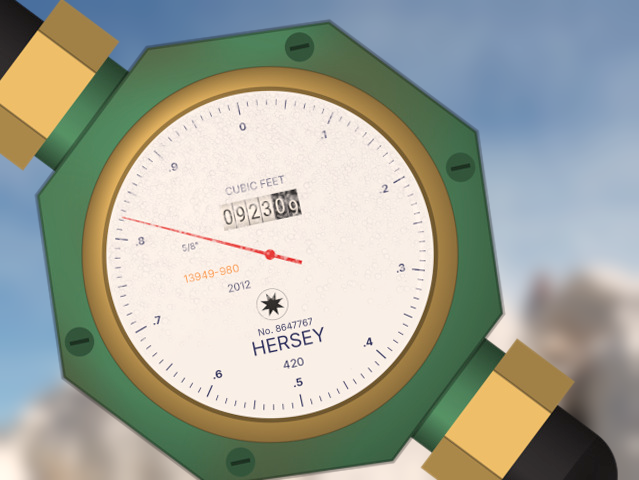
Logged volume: 92308.82 ft³
